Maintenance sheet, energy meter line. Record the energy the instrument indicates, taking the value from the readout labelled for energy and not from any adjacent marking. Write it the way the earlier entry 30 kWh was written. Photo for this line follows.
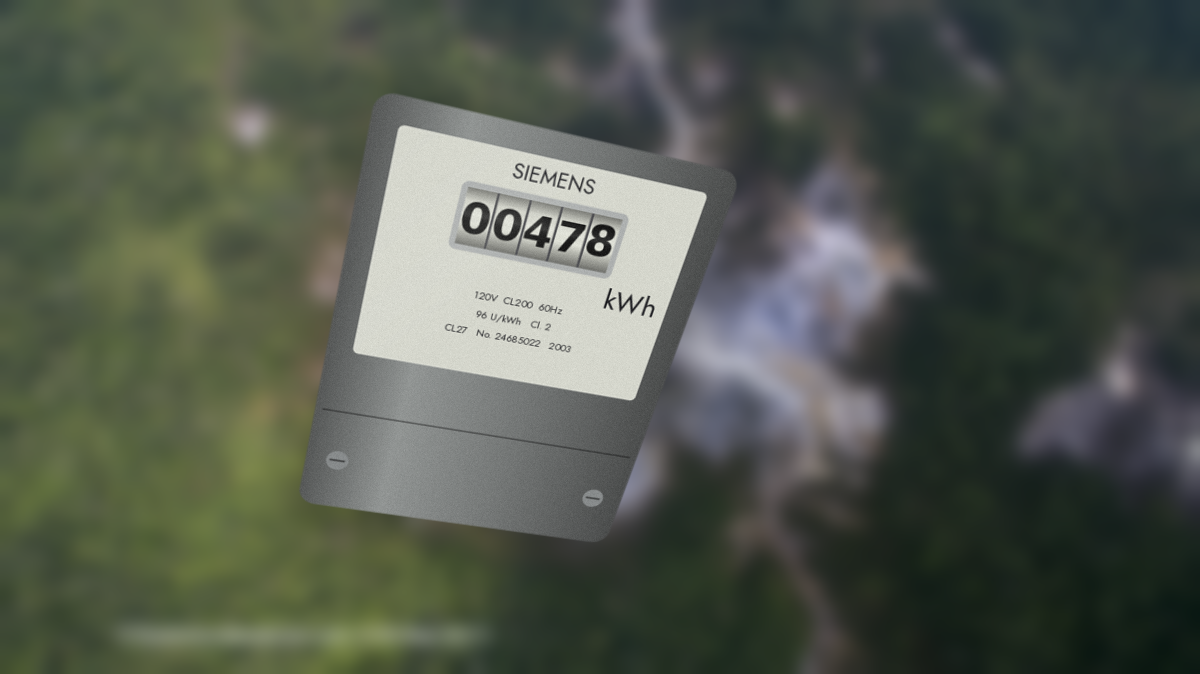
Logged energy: 478 kWh
